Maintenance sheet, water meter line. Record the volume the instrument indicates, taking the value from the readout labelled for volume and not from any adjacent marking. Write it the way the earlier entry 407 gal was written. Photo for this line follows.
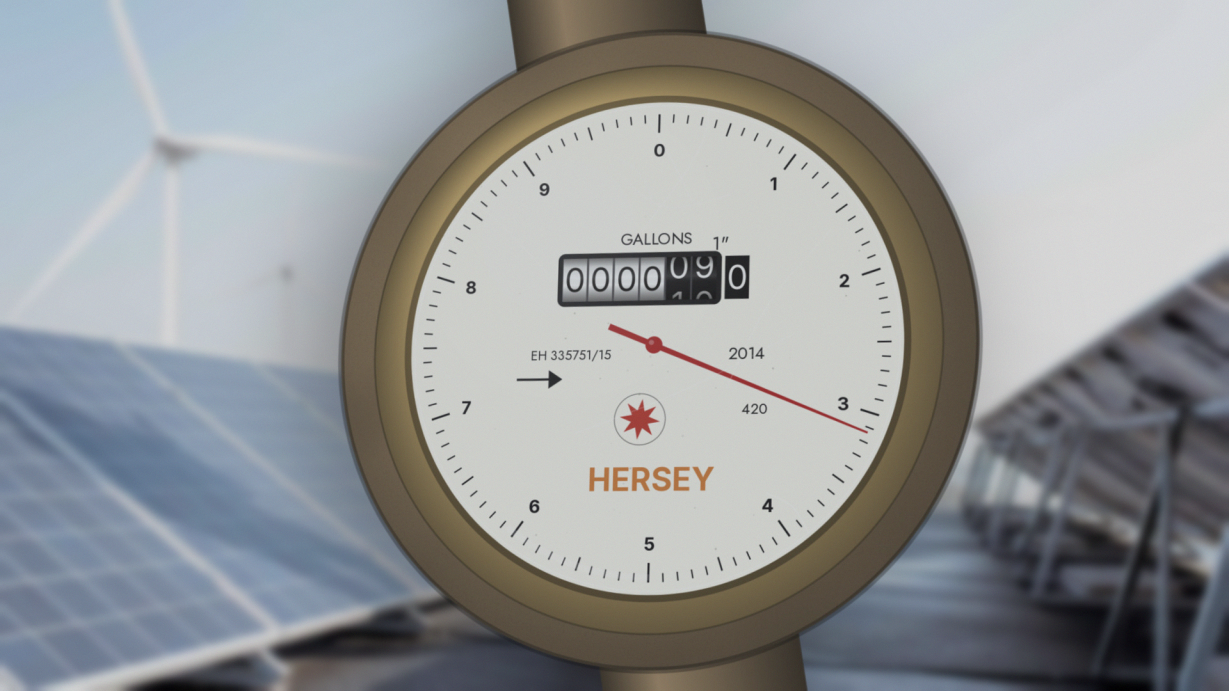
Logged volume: 93.1 gal
